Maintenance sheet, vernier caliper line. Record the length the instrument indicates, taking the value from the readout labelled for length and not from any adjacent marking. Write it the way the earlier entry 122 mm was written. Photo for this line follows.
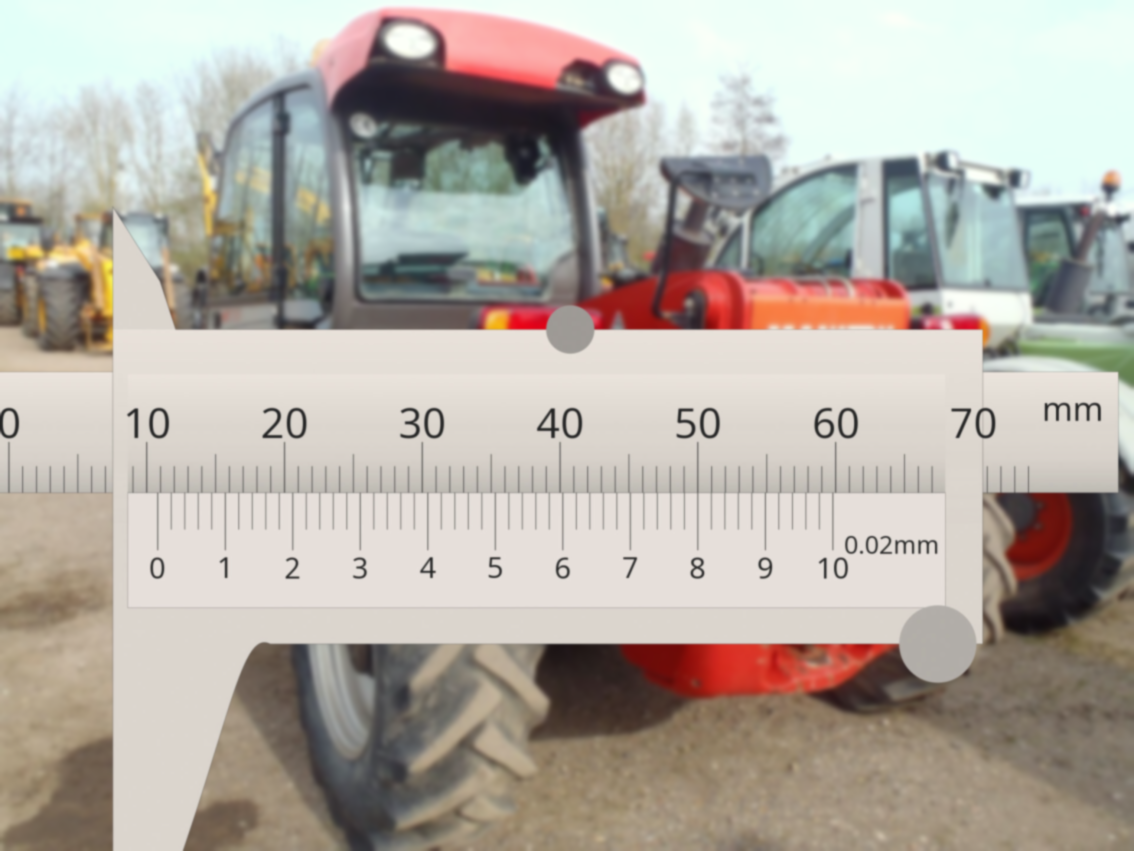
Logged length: 10.8 mm
